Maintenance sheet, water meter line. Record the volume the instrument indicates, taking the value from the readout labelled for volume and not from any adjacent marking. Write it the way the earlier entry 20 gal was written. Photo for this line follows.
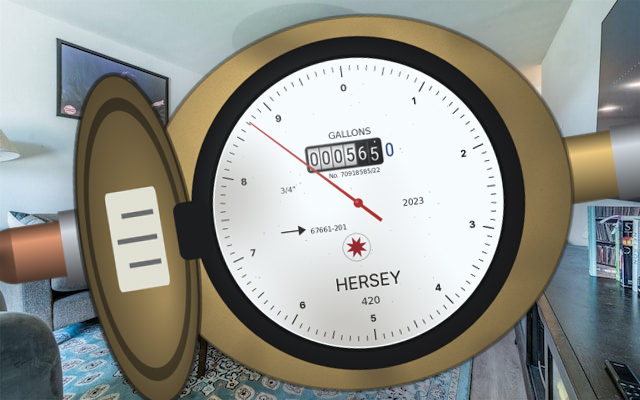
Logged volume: 5648.7 gal
